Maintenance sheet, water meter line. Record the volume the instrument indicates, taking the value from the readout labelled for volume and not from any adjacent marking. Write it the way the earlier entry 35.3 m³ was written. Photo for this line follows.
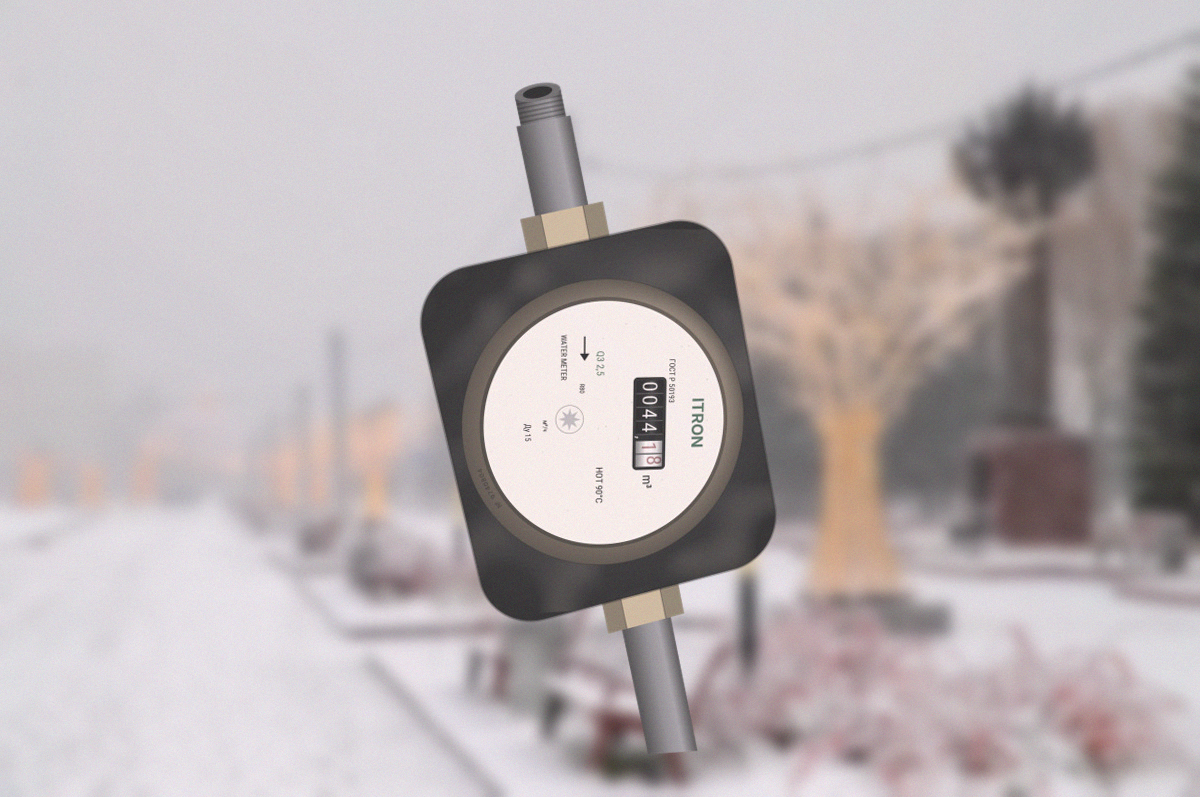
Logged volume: 44.18 m³
